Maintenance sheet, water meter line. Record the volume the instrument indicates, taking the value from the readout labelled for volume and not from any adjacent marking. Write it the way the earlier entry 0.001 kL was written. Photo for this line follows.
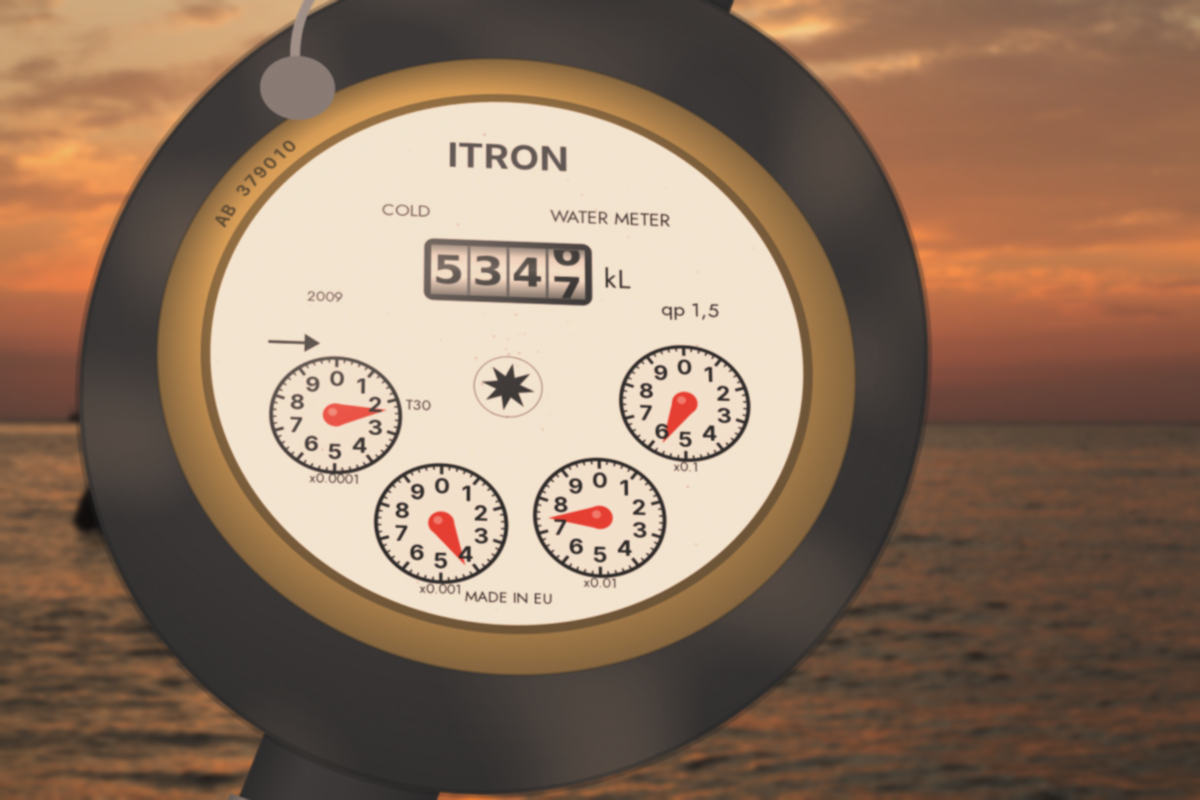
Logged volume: 5346.5742 kL
